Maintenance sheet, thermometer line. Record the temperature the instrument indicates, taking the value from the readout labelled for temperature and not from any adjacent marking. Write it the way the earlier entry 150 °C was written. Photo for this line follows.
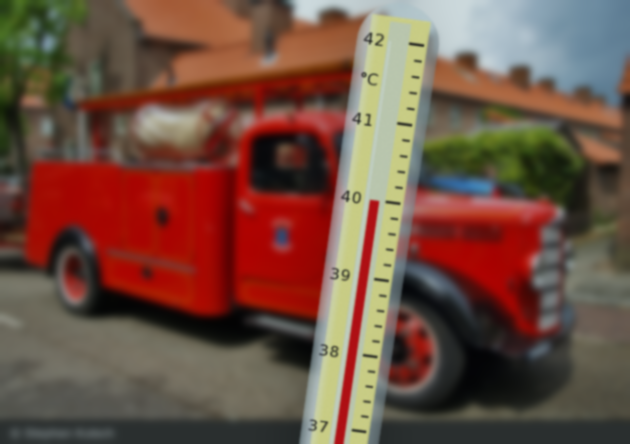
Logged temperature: 40 °C
